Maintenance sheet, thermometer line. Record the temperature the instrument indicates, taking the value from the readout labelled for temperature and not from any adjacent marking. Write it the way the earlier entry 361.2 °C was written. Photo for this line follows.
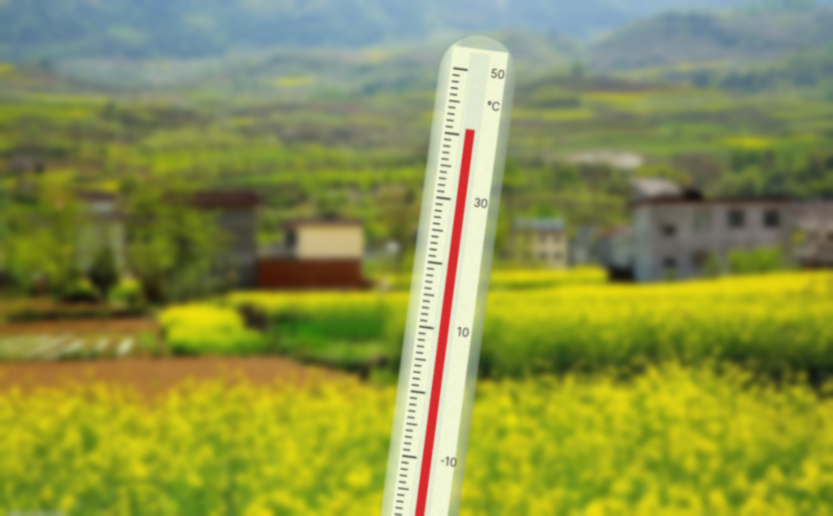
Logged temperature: 41 °C
